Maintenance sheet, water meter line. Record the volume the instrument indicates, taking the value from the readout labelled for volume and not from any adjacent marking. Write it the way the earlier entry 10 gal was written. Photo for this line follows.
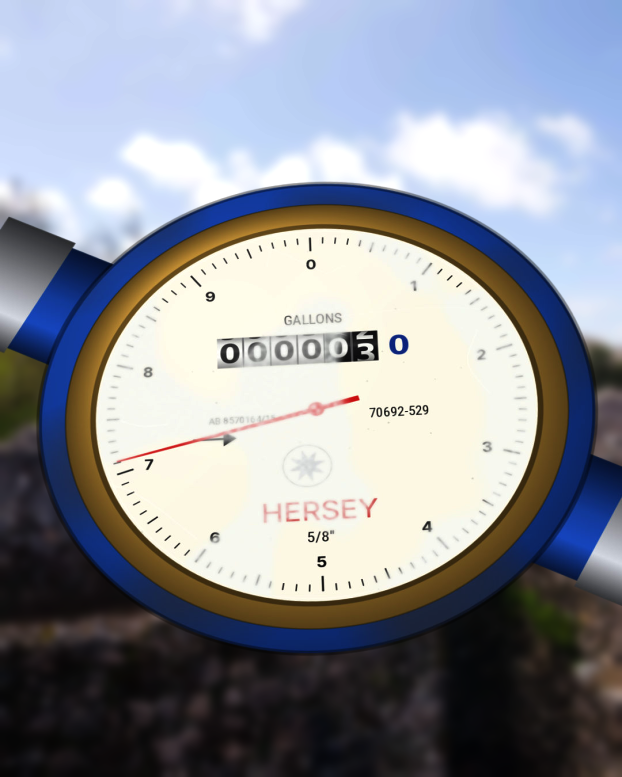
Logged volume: 27.1 gal
